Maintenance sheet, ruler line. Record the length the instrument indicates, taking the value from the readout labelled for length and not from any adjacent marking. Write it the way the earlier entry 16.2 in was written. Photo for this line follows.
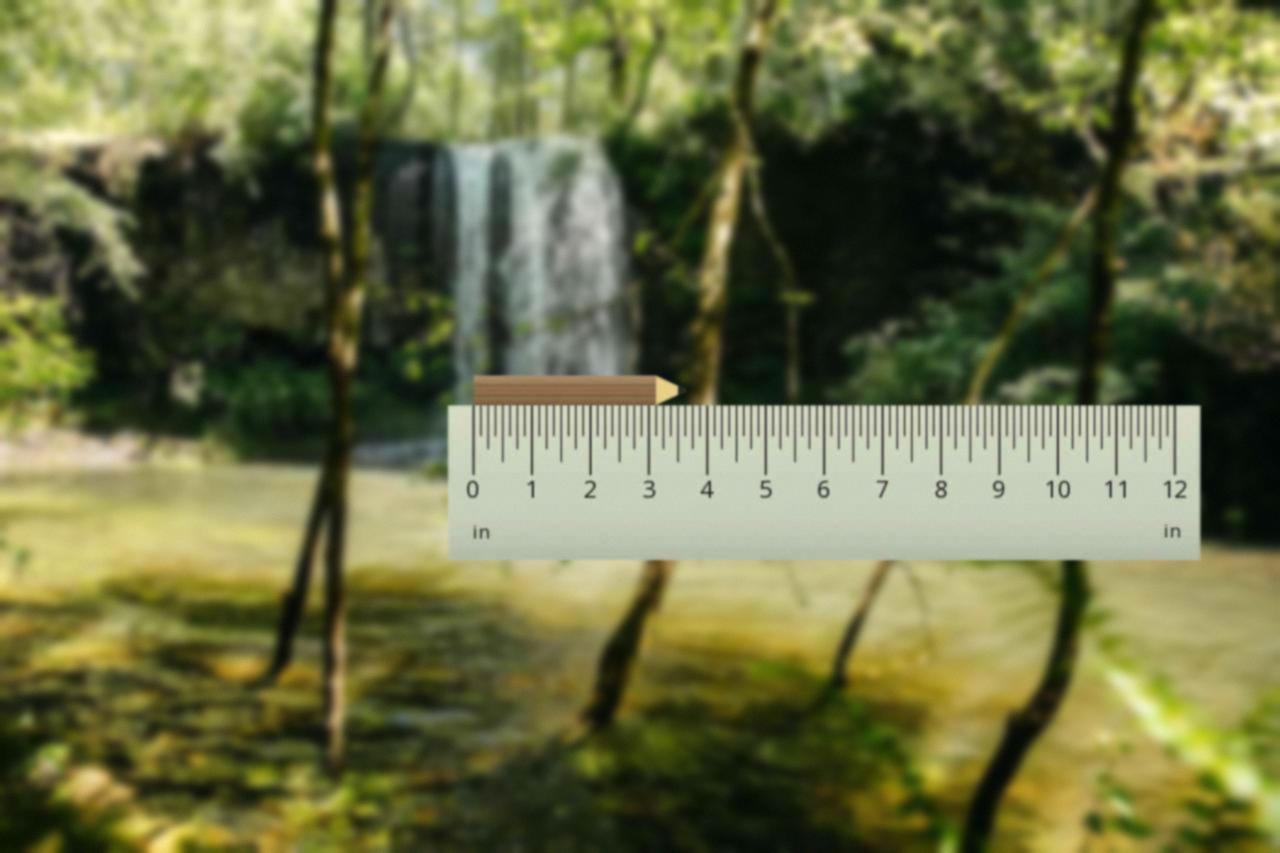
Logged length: 3.625 in
